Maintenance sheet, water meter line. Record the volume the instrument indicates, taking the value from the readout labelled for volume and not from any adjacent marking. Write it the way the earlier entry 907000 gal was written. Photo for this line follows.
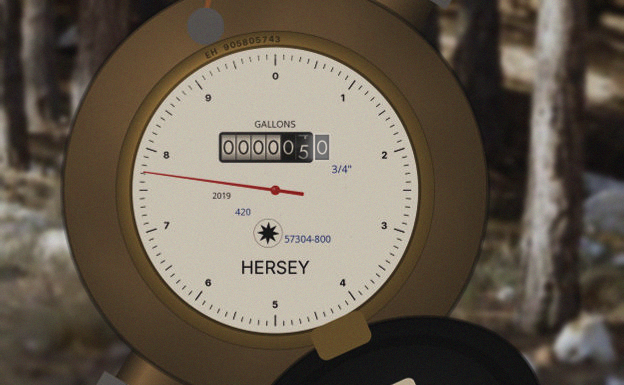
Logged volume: 47.7 gal
